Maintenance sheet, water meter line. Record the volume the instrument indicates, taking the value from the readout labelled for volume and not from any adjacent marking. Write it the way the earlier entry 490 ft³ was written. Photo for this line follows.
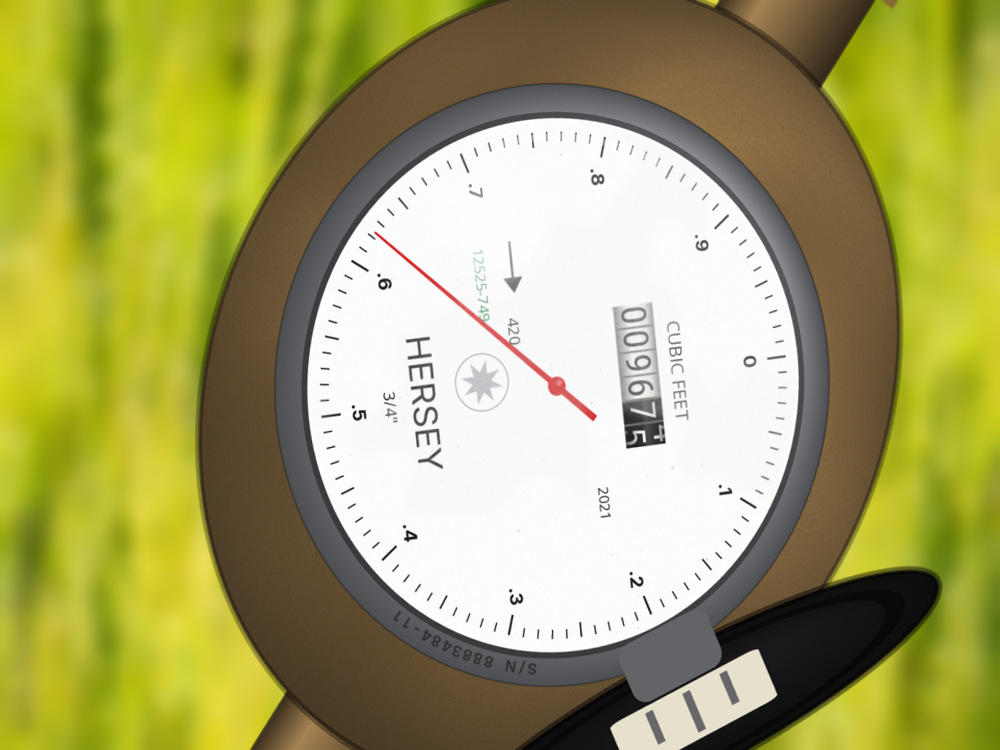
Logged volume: 9674.62 ft³
